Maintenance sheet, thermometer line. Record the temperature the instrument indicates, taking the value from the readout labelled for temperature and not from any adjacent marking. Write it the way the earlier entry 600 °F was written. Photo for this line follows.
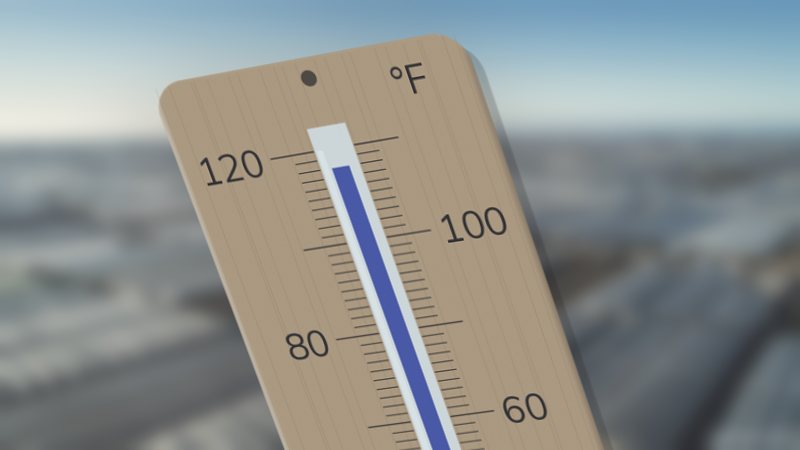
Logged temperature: 116 °F
